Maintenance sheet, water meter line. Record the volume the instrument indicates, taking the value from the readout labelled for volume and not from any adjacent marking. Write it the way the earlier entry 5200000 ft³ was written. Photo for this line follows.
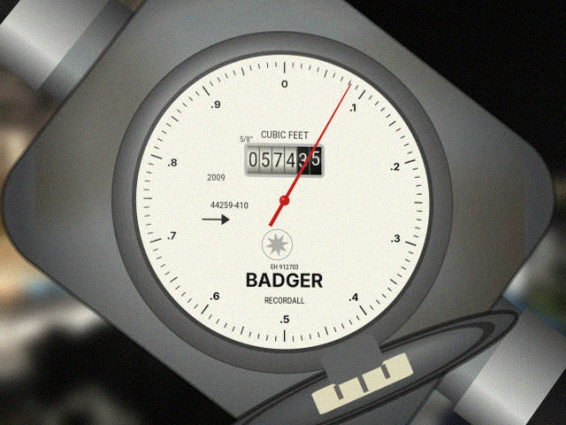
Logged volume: 57435.08 ft³
